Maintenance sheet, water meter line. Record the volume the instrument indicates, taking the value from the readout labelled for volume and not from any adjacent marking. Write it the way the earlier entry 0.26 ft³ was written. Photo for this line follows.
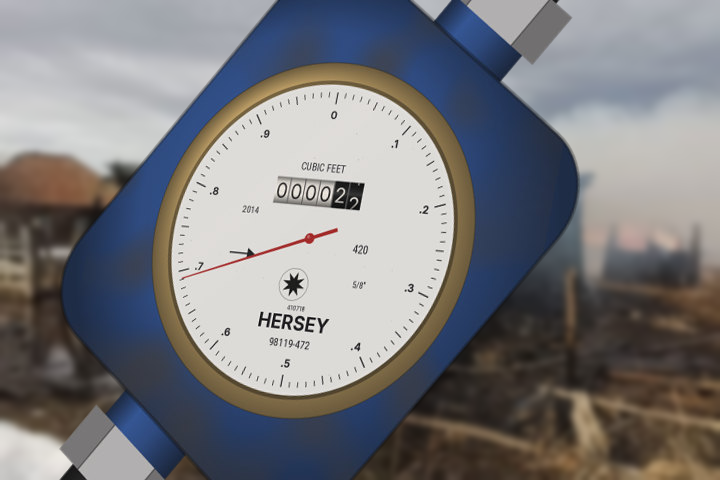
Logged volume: 21.69 ft³
